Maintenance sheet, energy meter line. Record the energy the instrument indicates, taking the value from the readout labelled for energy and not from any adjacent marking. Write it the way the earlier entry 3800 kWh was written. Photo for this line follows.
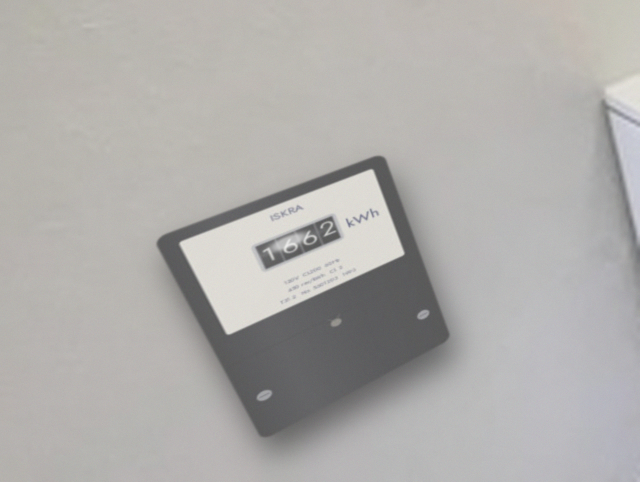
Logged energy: 1662 kWh
